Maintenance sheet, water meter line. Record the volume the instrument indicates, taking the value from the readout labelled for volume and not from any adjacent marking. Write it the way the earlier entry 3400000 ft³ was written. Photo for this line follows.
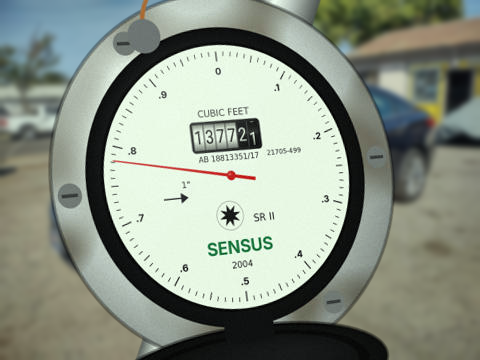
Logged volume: 137720.78 ft³
